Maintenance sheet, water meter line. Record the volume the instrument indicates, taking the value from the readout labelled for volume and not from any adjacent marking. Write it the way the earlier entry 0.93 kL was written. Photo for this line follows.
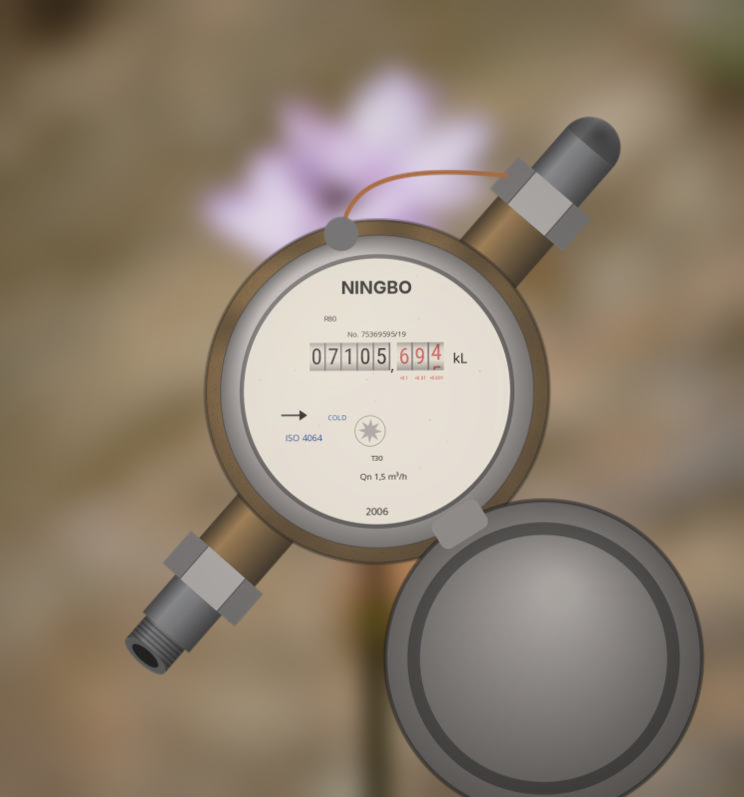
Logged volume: 7105.694 kL
